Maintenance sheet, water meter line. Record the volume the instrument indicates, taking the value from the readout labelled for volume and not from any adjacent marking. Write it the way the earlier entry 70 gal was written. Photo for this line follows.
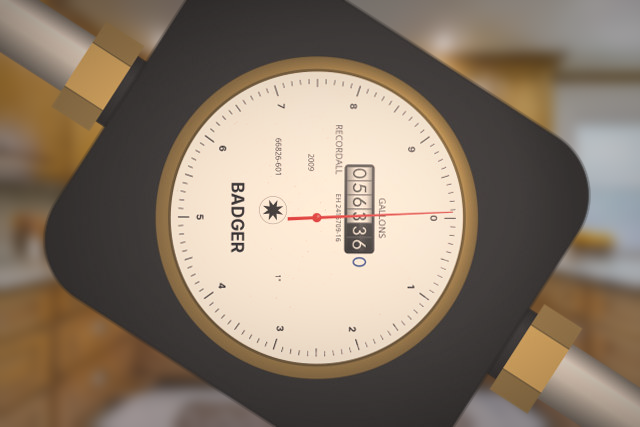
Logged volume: 563359.9 gal
